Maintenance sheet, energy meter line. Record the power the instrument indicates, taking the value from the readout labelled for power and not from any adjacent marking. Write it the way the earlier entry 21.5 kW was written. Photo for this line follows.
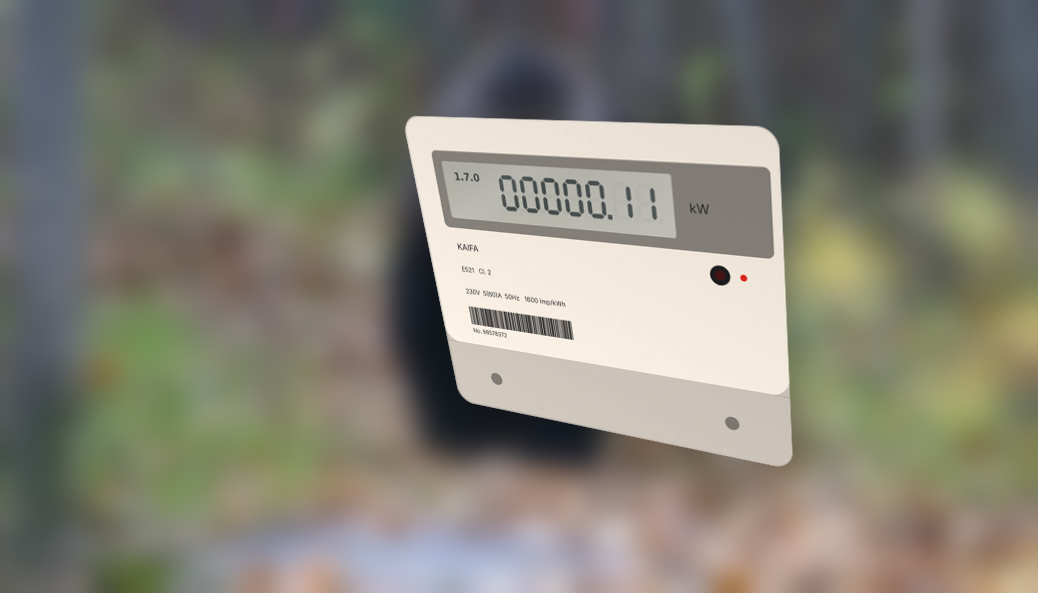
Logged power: 0.11 kW
